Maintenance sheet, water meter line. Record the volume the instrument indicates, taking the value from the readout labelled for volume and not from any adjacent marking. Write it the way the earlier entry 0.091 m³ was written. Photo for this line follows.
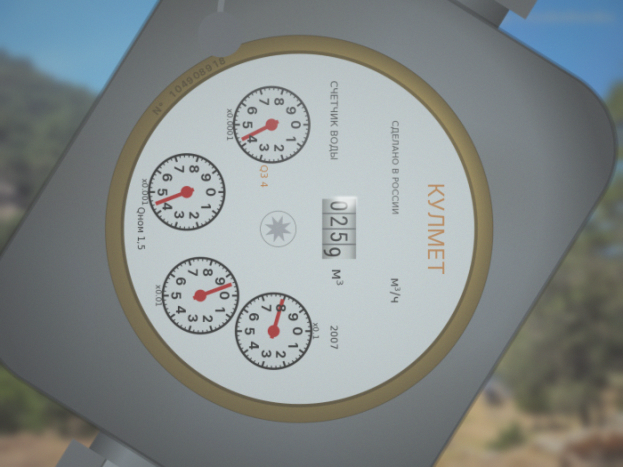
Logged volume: 258.7944 m³
